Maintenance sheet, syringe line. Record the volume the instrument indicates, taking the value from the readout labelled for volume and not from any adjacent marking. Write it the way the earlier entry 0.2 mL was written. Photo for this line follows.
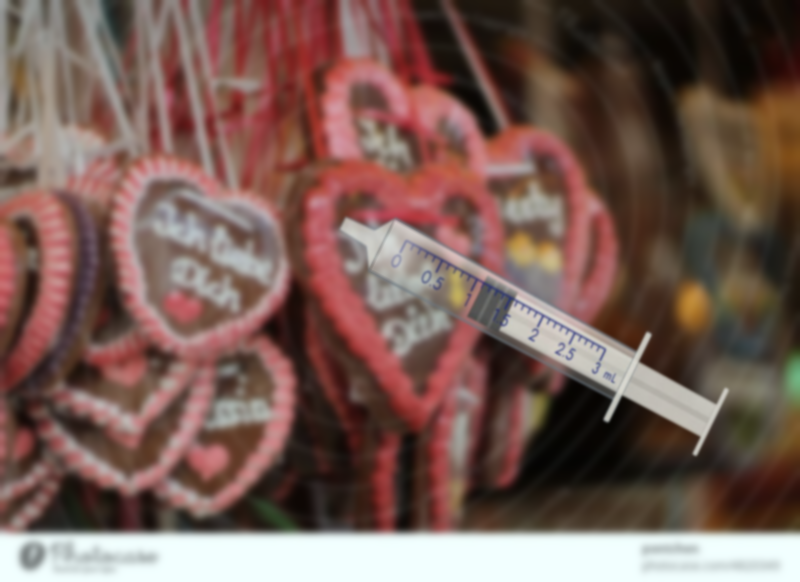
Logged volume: 1.1 mL
